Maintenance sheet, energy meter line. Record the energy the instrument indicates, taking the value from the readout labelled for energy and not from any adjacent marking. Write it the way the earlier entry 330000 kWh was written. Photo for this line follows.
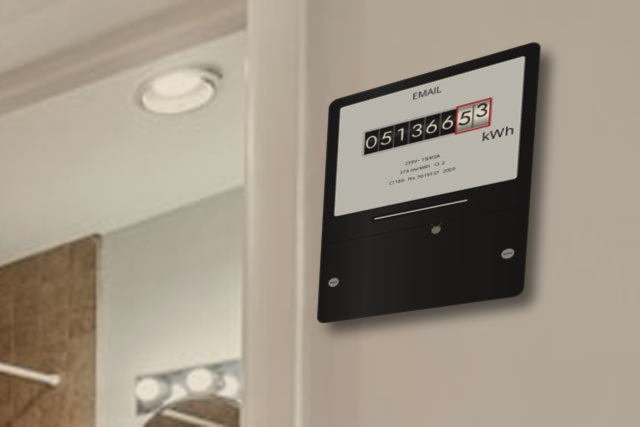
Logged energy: 51366.53 kWh
